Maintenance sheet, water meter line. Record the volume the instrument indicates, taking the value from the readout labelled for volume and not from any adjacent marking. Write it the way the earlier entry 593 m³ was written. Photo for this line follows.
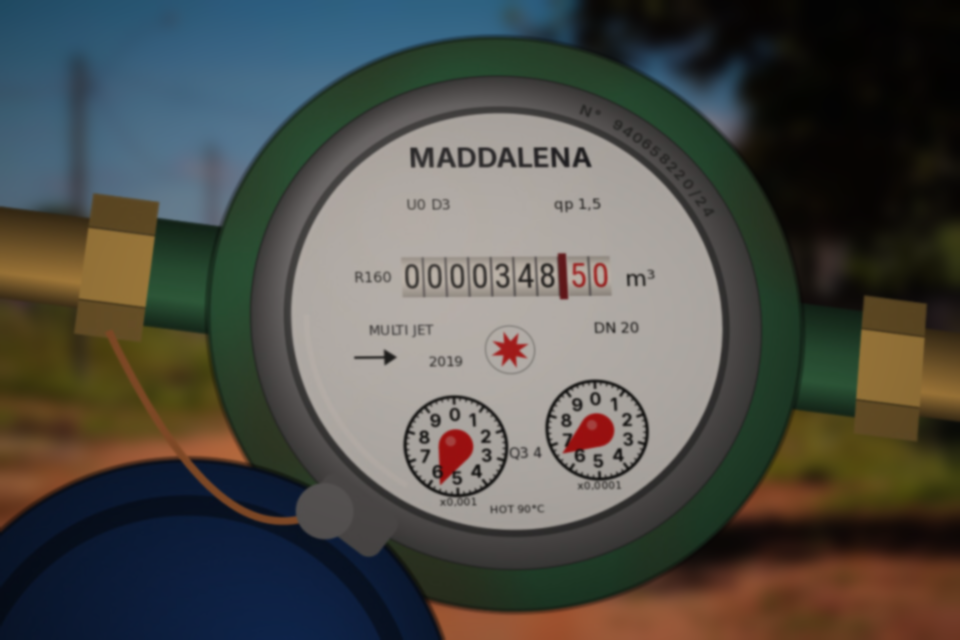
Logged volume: 348.5056 m³
